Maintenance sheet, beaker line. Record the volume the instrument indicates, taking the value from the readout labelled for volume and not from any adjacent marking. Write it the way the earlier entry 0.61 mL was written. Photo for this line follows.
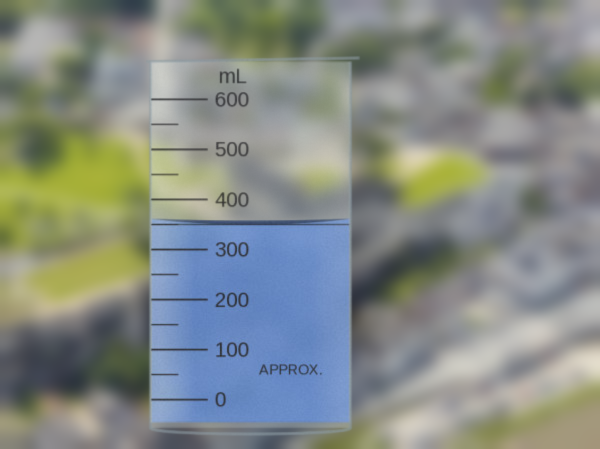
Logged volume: 350 mL
